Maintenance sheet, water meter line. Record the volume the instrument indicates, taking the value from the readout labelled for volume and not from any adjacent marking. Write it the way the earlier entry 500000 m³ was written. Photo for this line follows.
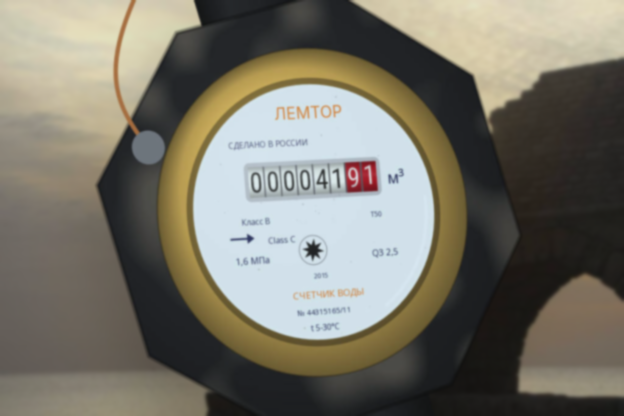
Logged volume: 41.91 m³
